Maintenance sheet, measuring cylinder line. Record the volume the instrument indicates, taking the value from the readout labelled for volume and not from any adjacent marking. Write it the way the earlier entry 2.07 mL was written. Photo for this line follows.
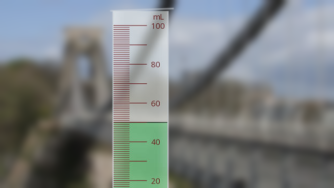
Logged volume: 50 mL
